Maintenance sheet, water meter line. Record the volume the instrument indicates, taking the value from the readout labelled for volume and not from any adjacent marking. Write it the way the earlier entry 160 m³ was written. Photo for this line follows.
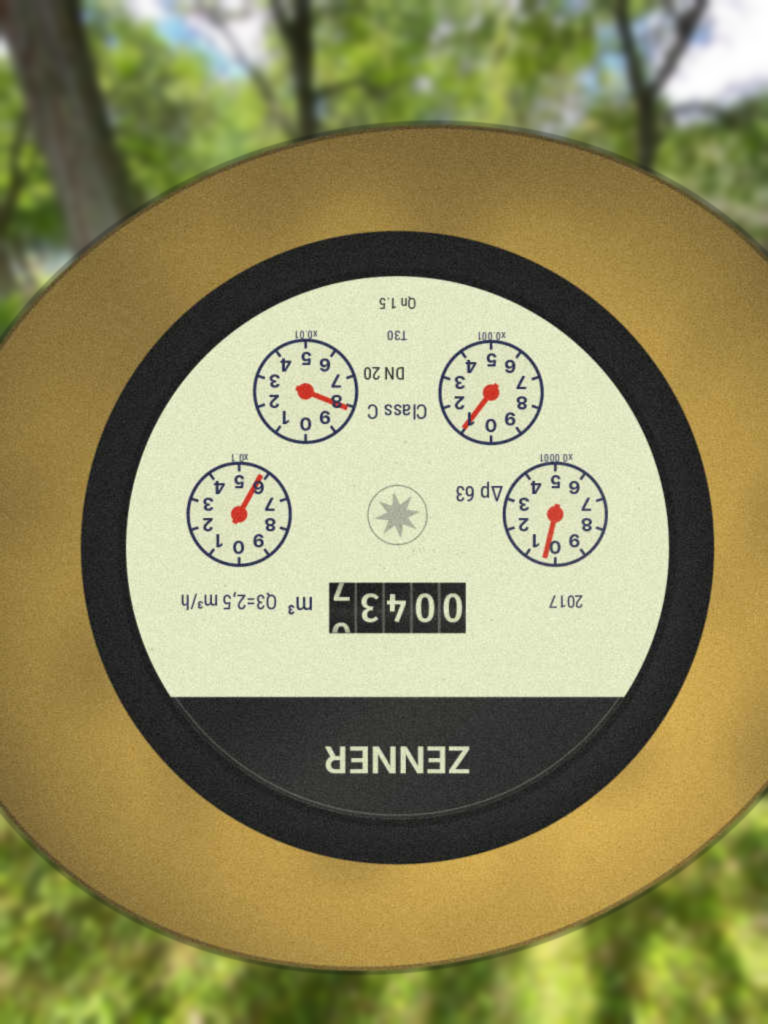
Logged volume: 436.5810 m³
